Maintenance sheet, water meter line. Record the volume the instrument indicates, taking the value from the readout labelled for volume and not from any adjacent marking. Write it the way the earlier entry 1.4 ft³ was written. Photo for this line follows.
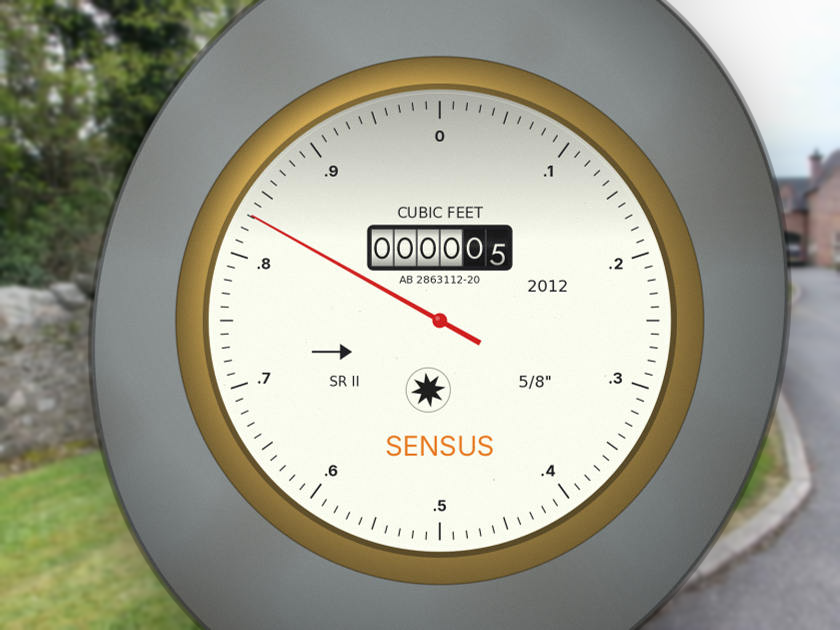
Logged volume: 4.83 ft³
